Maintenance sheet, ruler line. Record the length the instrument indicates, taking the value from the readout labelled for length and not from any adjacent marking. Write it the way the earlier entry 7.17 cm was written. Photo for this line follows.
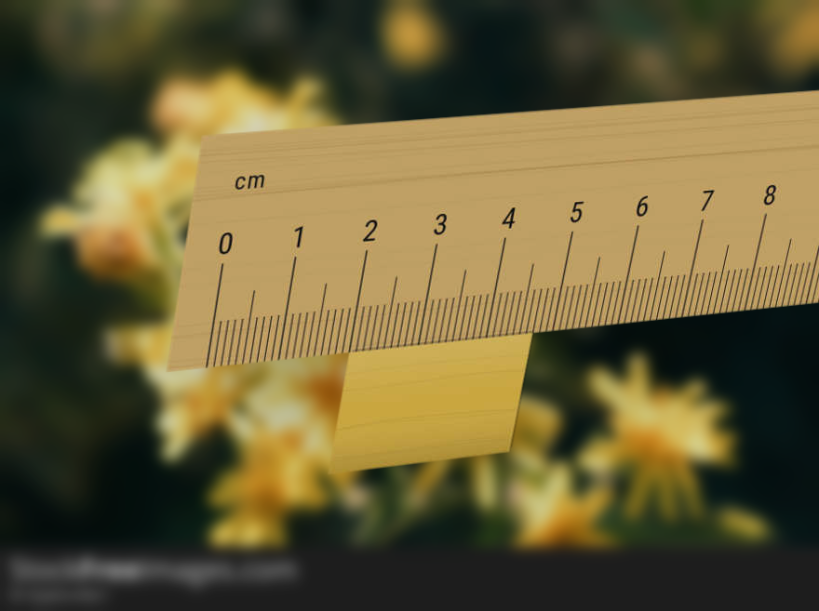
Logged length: 2.7 cm
